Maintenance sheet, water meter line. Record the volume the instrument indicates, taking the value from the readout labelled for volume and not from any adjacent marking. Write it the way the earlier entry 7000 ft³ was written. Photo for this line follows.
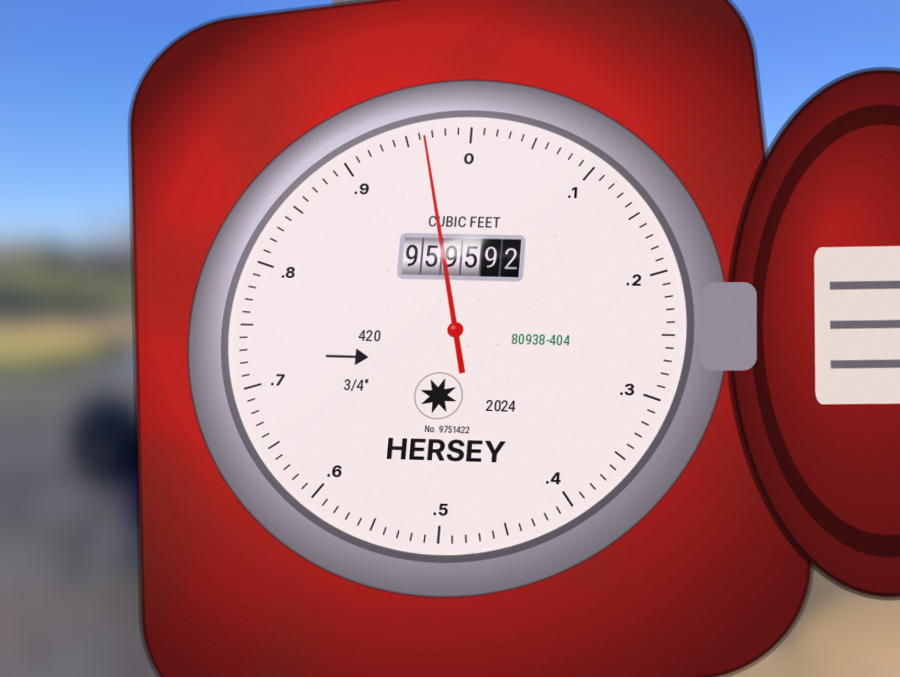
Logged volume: 959591.96 ft³
